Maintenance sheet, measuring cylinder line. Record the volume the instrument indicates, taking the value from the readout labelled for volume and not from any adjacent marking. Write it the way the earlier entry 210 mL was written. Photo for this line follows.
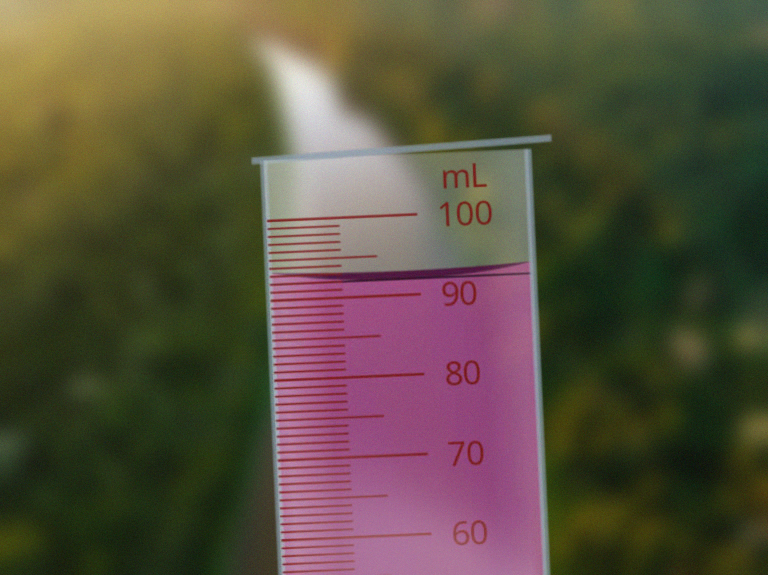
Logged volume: 92 mL
